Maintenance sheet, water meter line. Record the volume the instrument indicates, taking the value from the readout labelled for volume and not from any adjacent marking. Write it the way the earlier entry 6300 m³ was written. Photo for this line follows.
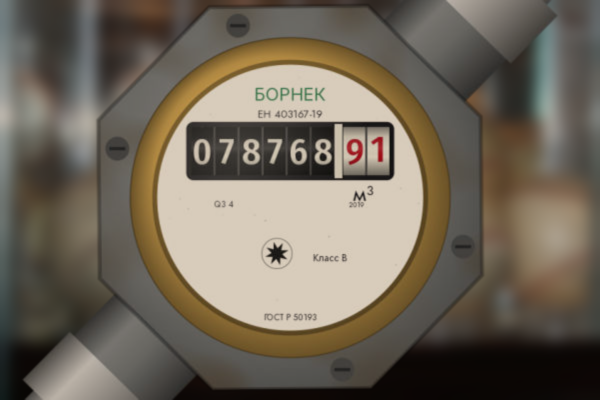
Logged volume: 78768.91 m³
